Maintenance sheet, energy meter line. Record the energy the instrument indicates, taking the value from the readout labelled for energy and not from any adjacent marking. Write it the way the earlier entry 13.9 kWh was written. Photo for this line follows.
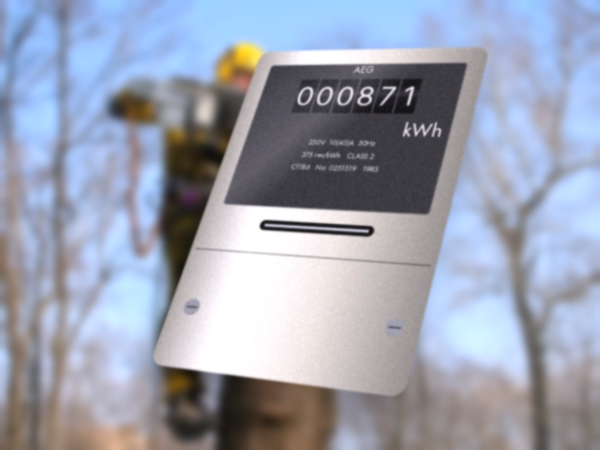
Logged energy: 871 kWh
